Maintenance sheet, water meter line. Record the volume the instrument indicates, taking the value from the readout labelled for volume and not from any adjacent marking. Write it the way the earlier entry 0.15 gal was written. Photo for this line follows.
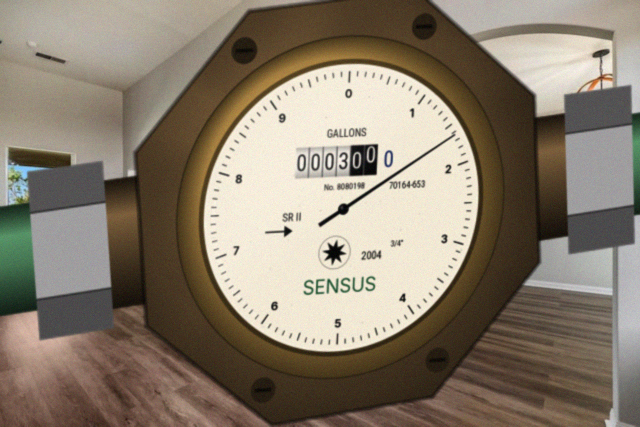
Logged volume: 3001.6 gal
